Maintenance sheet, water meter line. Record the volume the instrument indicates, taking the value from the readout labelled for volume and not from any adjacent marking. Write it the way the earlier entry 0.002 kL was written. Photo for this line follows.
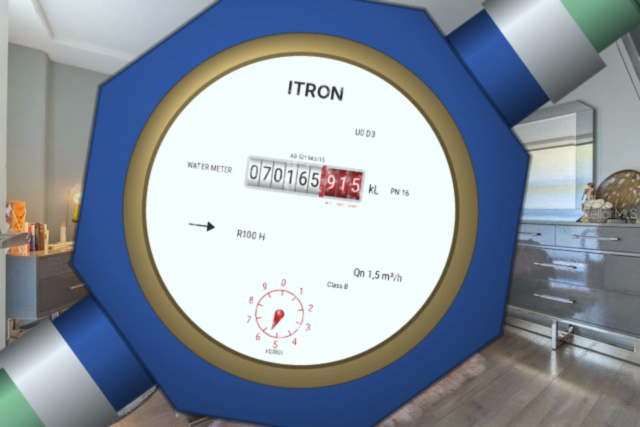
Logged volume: 70165.9155 kL
